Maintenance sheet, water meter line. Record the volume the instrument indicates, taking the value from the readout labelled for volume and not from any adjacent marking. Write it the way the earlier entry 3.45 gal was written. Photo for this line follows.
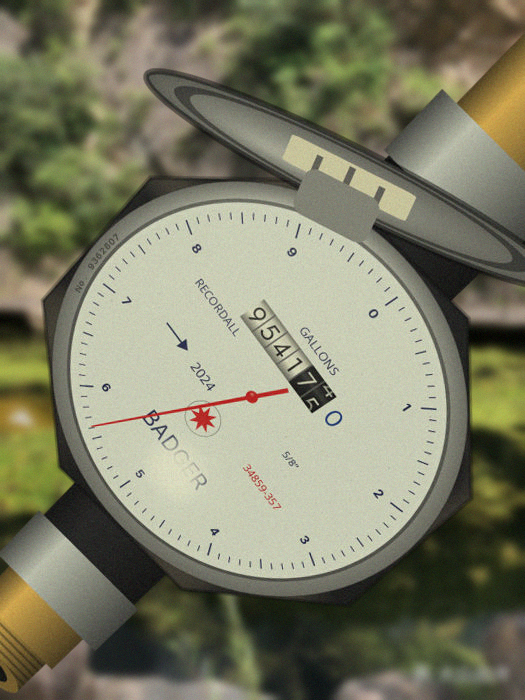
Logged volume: 9541745.6 gal
